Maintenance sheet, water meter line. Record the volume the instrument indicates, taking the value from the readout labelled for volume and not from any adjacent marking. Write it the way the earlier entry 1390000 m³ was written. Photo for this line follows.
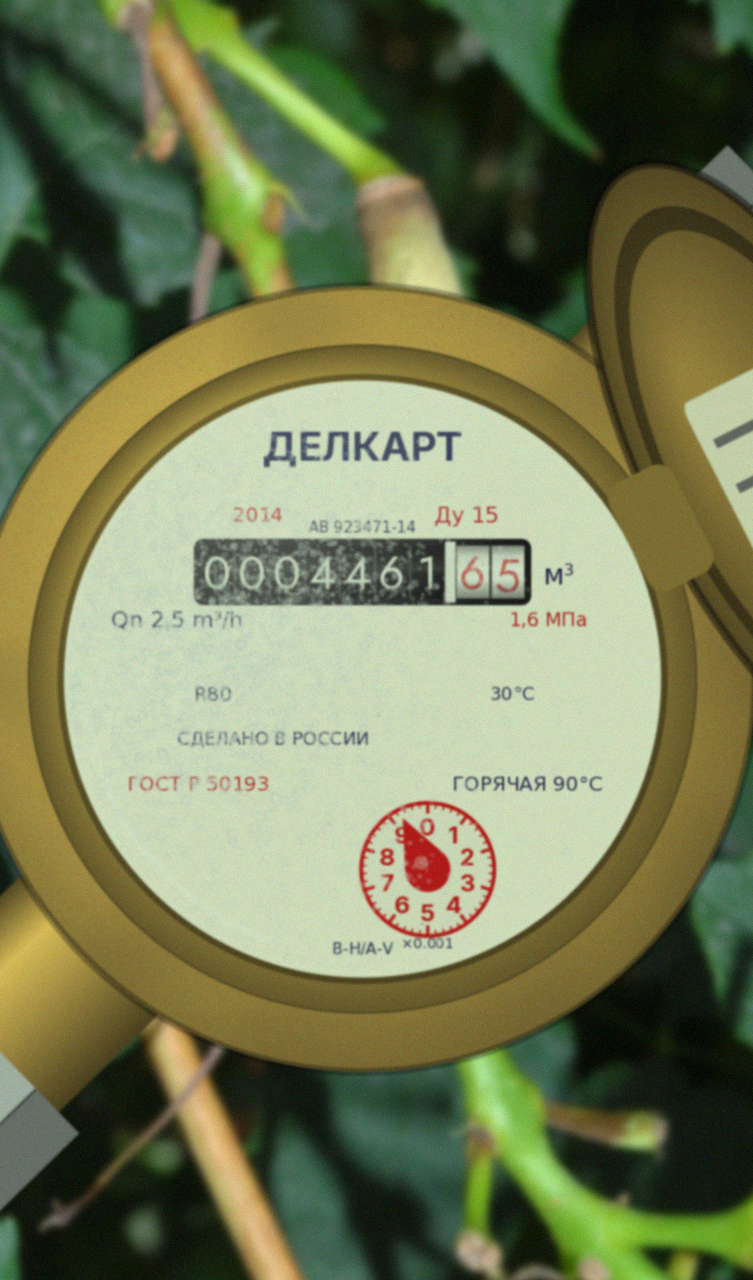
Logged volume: 4461.649 m³
